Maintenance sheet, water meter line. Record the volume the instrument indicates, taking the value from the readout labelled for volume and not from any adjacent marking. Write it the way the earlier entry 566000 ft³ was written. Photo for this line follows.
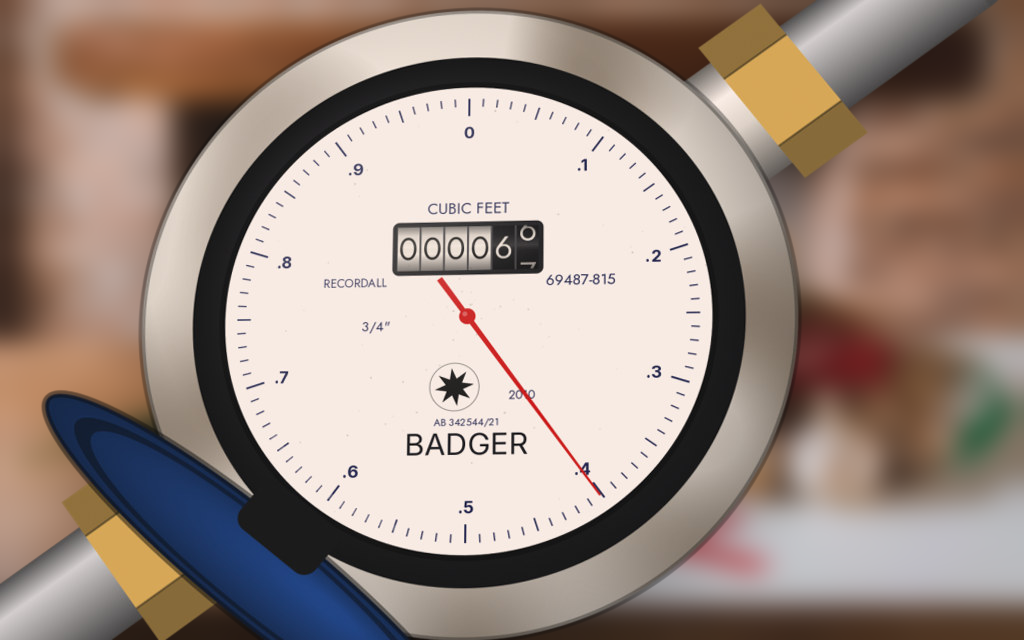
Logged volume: 66.40 ft³
